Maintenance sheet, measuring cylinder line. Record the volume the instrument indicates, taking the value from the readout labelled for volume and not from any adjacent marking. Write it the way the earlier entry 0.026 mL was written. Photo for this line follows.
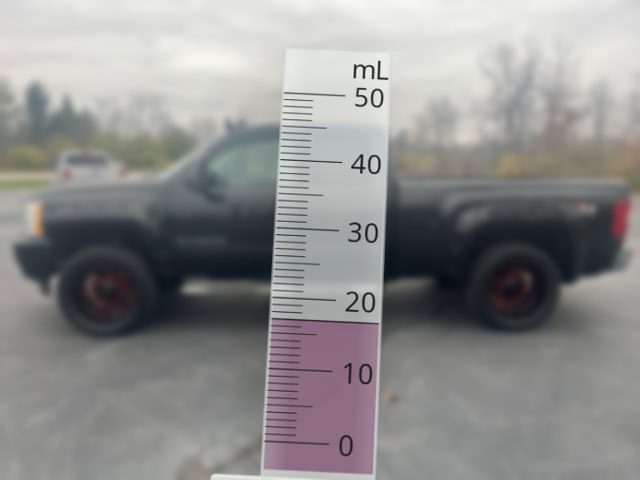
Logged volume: 17 mL
